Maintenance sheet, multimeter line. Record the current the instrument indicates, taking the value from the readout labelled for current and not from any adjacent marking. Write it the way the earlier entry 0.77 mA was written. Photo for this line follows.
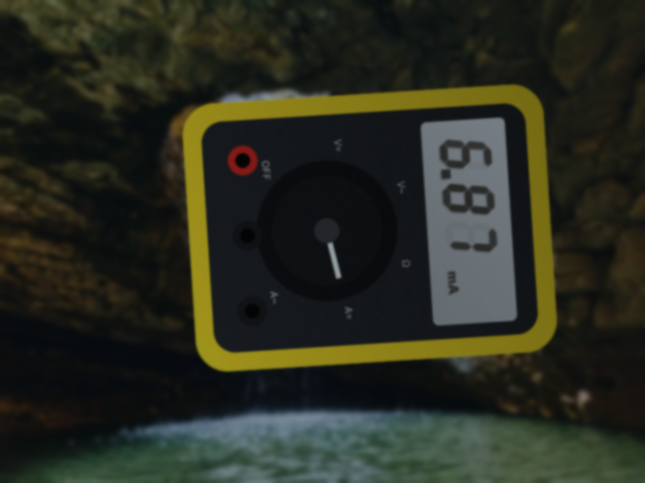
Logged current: 6.87 mA
